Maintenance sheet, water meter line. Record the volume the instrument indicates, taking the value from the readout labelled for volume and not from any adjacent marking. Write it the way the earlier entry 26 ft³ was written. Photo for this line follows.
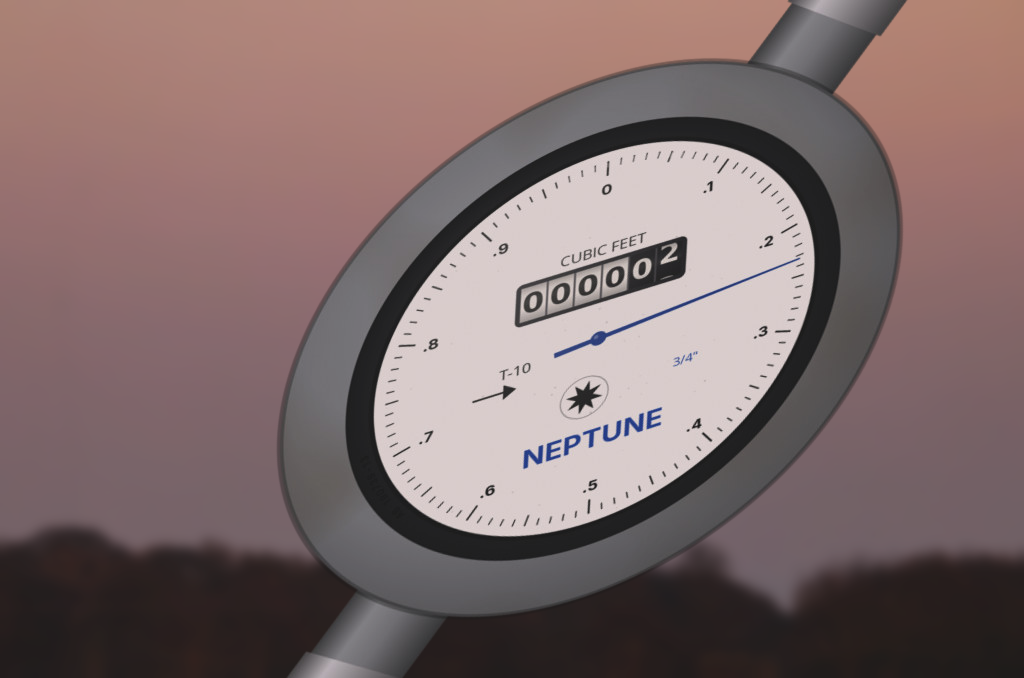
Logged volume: 2.23 ft³
